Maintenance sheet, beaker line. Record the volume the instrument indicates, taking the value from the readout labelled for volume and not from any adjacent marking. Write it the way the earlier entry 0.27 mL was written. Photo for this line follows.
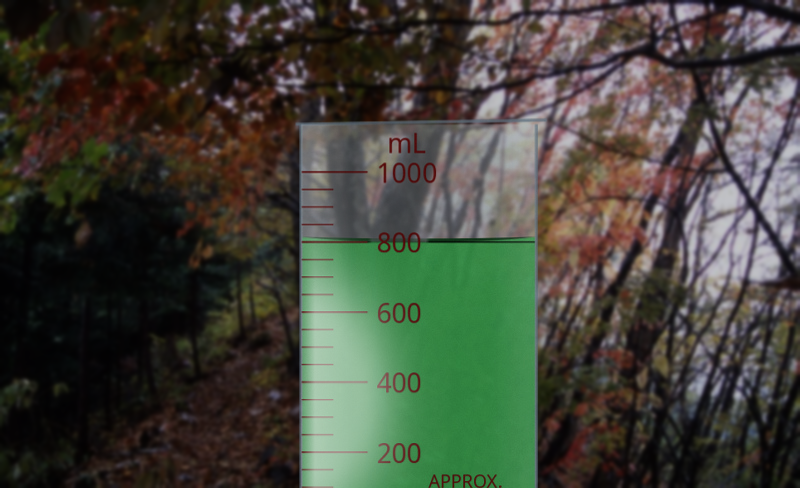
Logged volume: 800 mL
